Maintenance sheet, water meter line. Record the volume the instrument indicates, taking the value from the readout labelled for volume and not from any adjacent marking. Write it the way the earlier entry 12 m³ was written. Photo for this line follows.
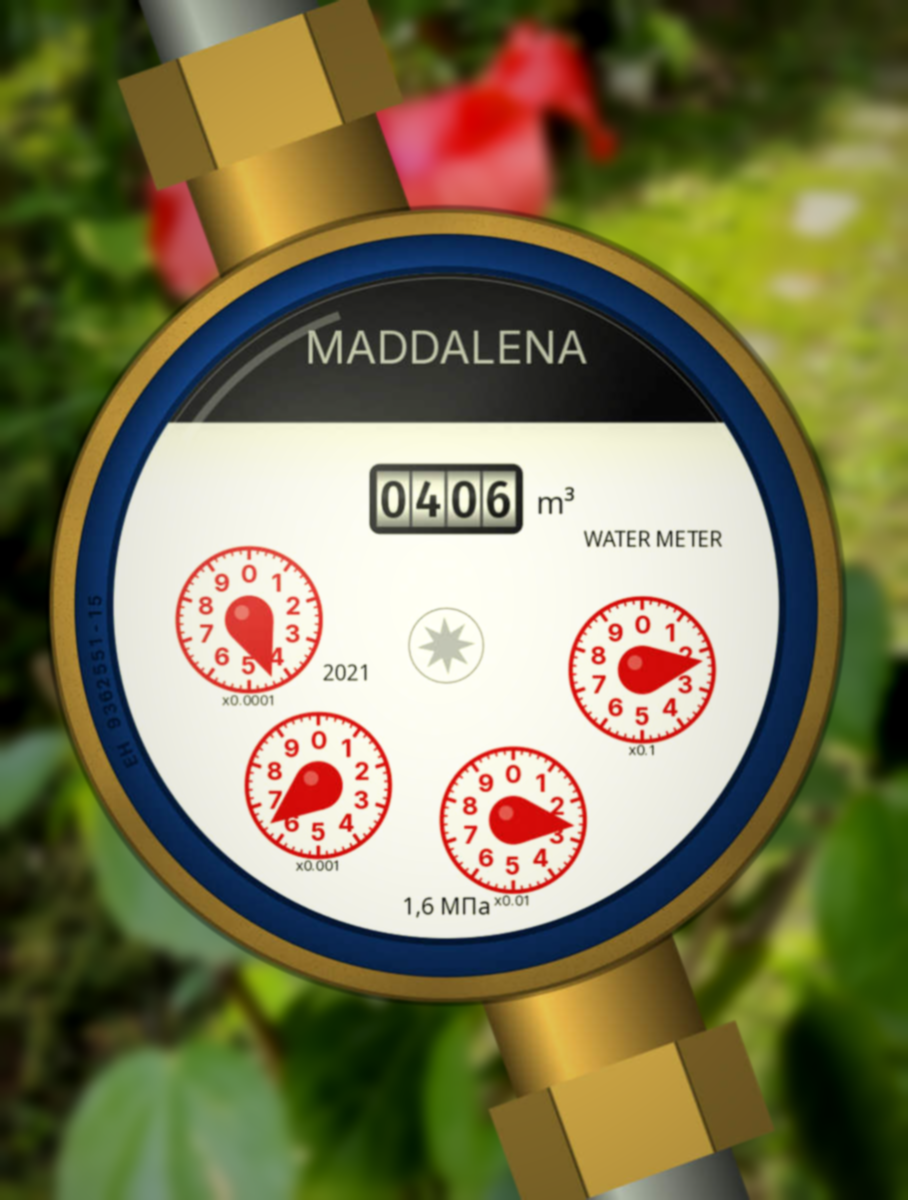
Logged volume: 406.2264 m³
